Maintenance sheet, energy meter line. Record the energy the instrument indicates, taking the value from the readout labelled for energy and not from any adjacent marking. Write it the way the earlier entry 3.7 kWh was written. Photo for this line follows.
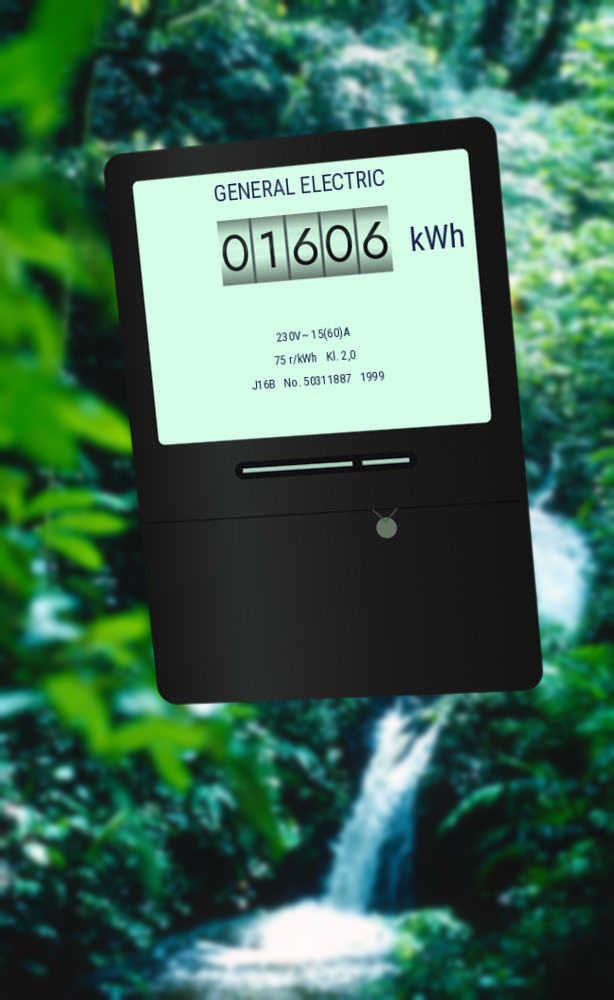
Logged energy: 1606 kWh
